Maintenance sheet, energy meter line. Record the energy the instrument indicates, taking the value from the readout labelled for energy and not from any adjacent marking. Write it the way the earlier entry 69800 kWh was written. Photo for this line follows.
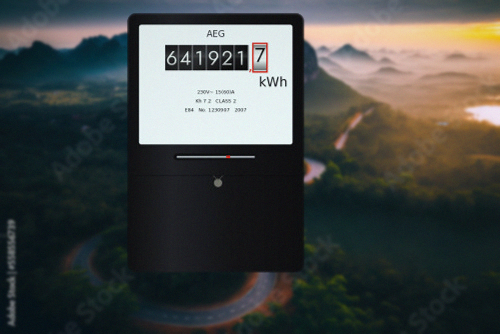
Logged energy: 641921.7 kWh
